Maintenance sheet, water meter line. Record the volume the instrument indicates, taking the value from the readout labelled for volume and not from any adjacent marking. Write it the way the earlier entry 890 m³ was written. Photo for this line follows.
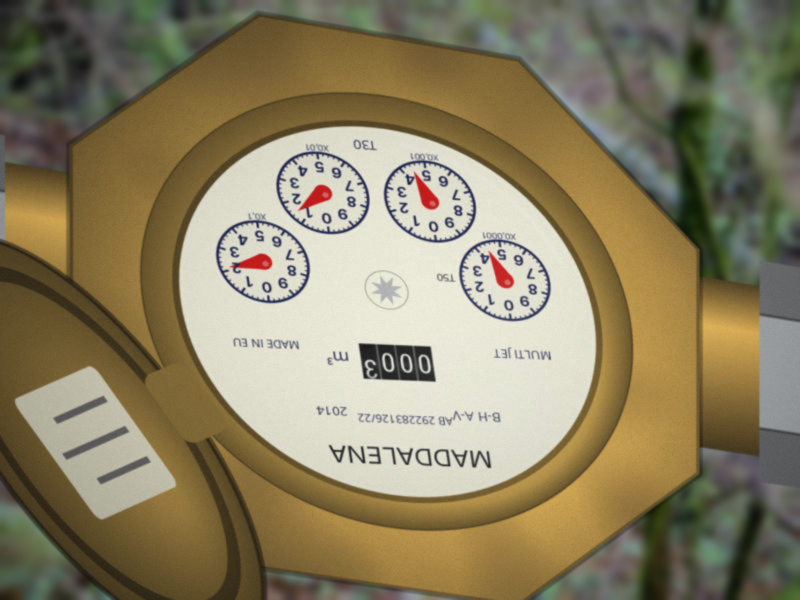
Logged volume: 3.2144 m³
